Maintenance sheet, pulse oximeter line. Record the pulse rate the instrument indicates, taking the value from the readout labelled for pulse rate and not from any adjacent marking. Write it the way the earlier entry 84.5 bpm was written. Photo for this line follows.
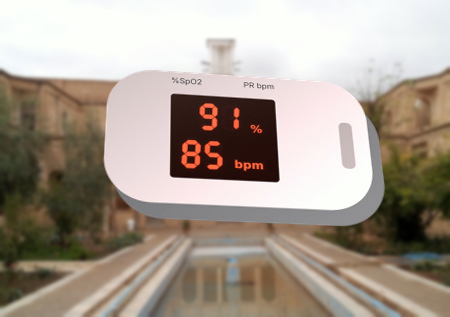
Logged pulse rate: 85 bpm
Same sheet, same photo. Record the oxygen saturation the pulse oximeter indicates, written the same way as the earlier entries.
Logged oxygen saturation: 91 %
